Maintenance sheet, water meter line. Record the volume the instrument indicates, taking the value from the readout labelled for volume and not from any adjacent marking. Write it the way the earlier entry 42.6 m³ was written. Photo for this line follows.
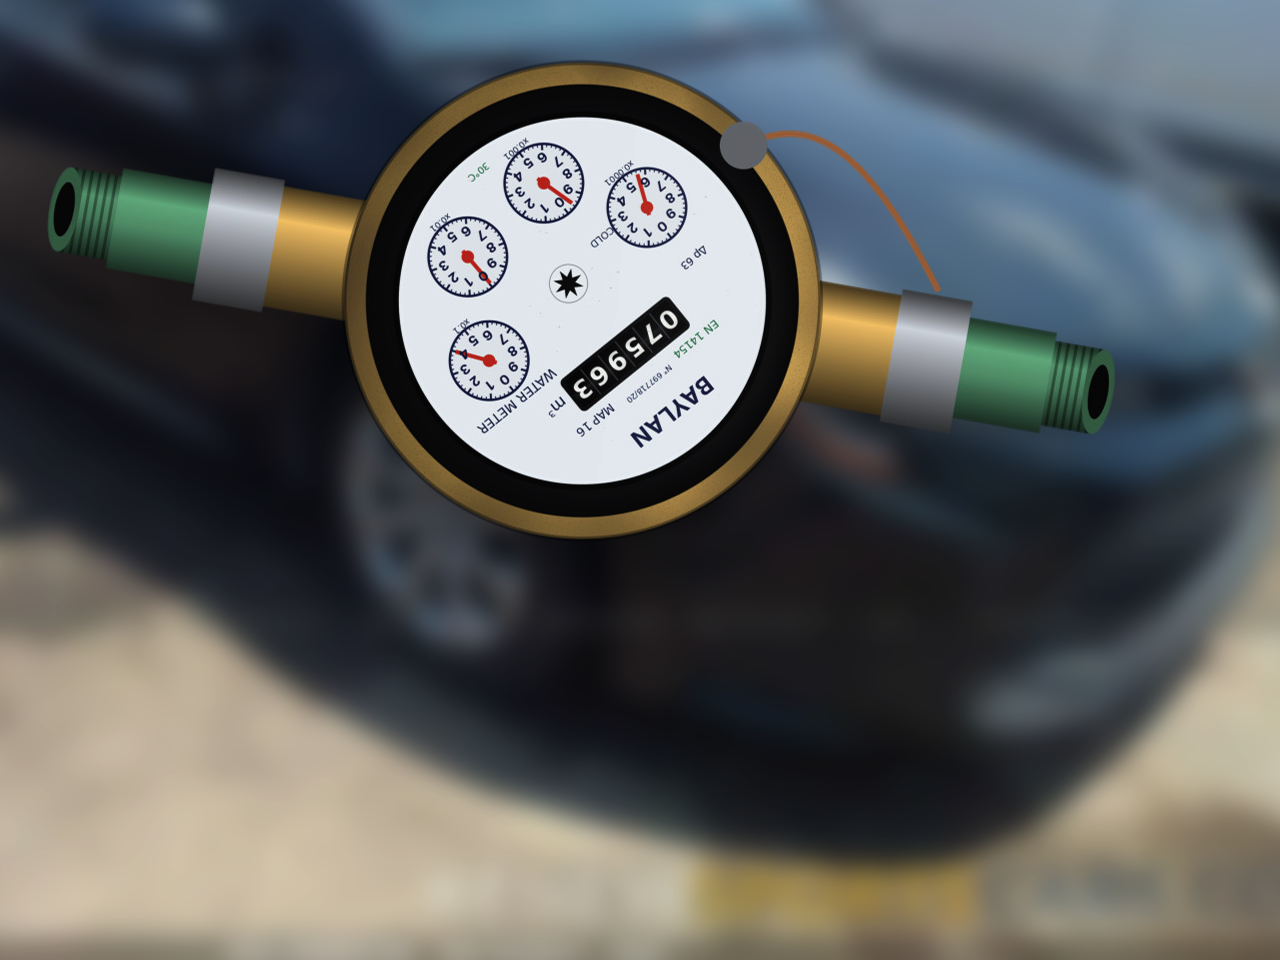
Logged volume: 75963.3995 m³
